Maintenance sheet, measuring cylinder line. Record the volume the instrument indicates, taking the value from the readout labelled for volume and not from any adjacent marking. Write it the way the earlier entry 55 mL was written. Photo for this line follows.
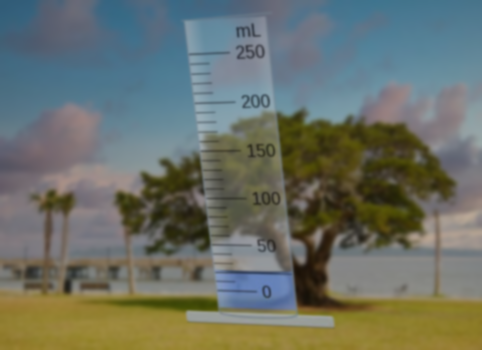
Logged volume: 20 mL
